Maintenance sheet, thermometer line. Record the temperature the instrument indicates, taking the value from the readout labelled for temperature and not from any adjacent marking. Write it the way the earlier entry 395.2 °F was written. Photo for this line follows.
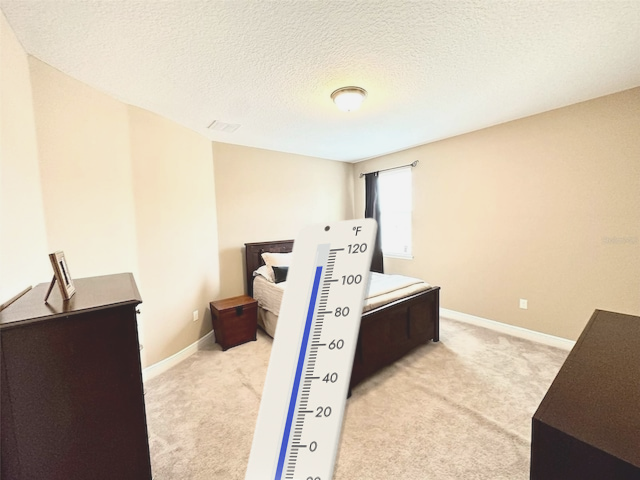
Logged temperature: 110 °F
